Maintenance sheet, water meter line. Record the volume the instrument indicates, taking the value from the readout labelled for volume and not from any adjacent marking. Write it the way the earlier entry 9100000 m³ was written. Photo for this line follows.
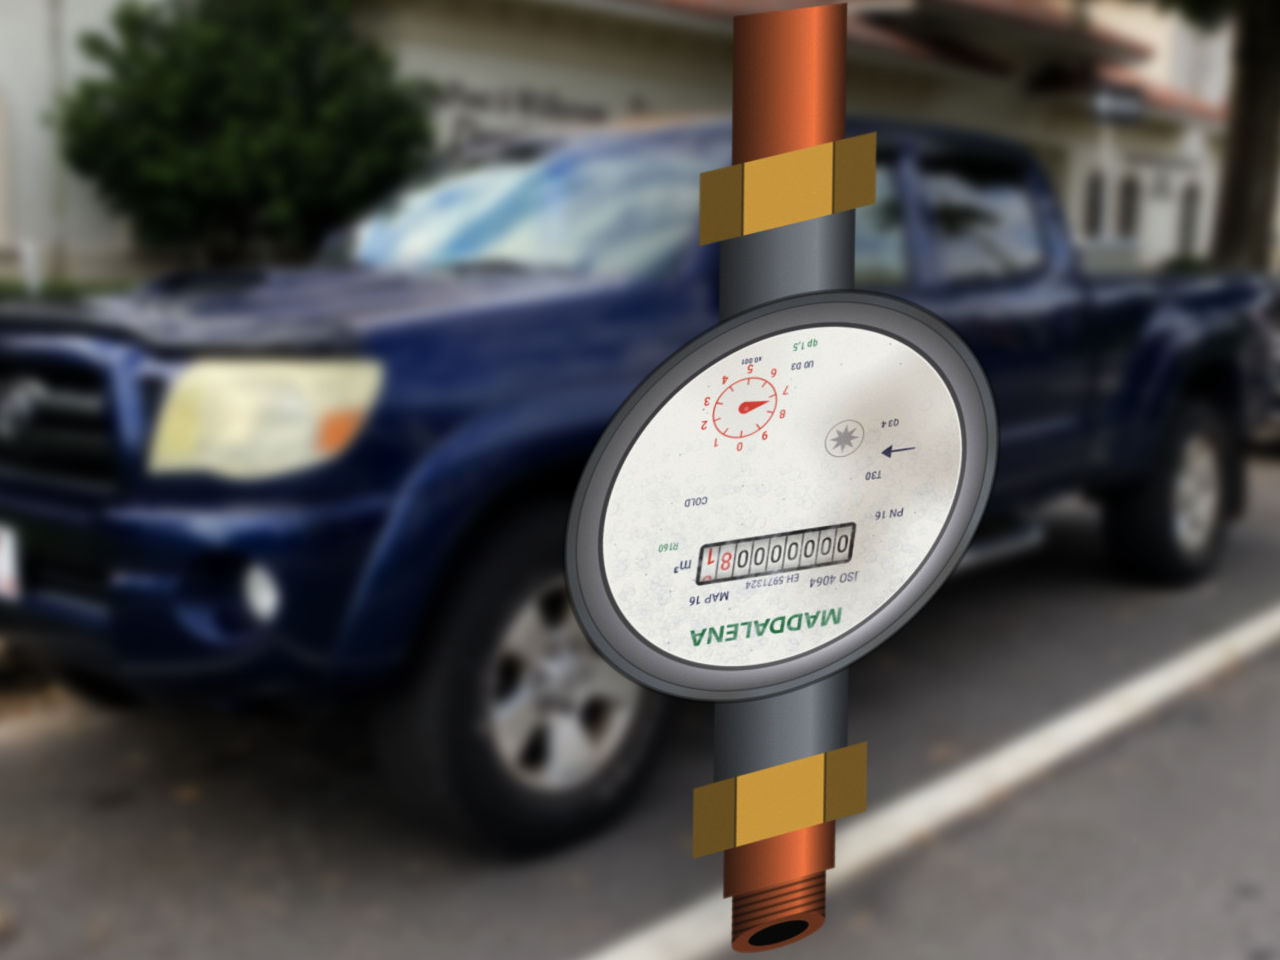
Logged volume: 0.807 m³
